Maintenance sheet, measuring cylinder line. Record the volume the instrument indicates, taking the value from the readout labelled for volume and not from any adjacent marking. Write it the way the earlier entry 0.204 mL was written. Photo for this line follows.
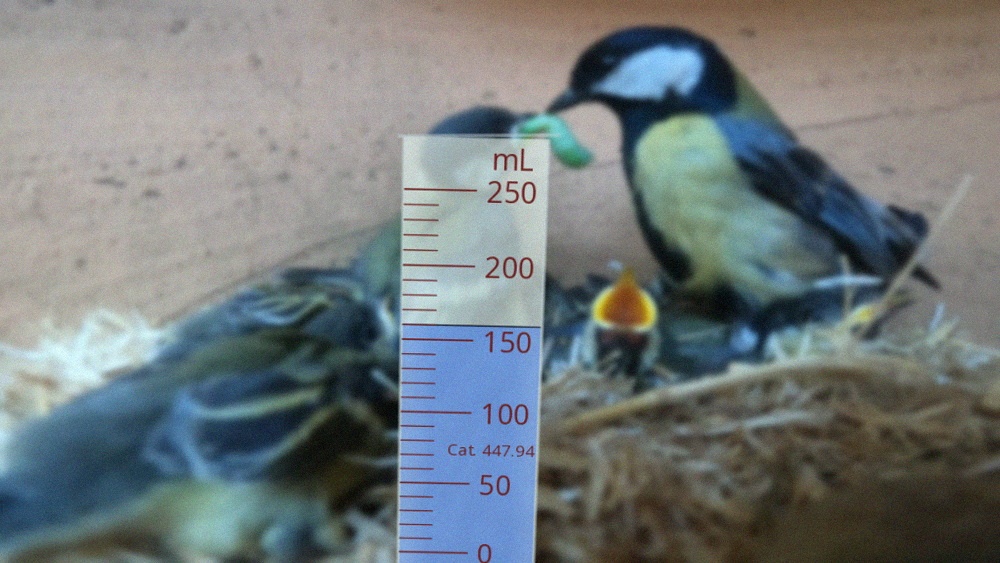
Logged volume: 160 mL
